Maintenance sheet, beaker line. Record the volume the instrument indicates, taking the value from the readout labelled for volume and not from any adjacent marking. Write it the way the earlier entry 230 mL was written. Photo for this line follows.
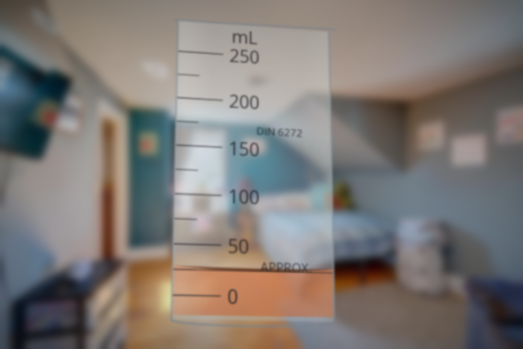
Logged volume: 25 mL
